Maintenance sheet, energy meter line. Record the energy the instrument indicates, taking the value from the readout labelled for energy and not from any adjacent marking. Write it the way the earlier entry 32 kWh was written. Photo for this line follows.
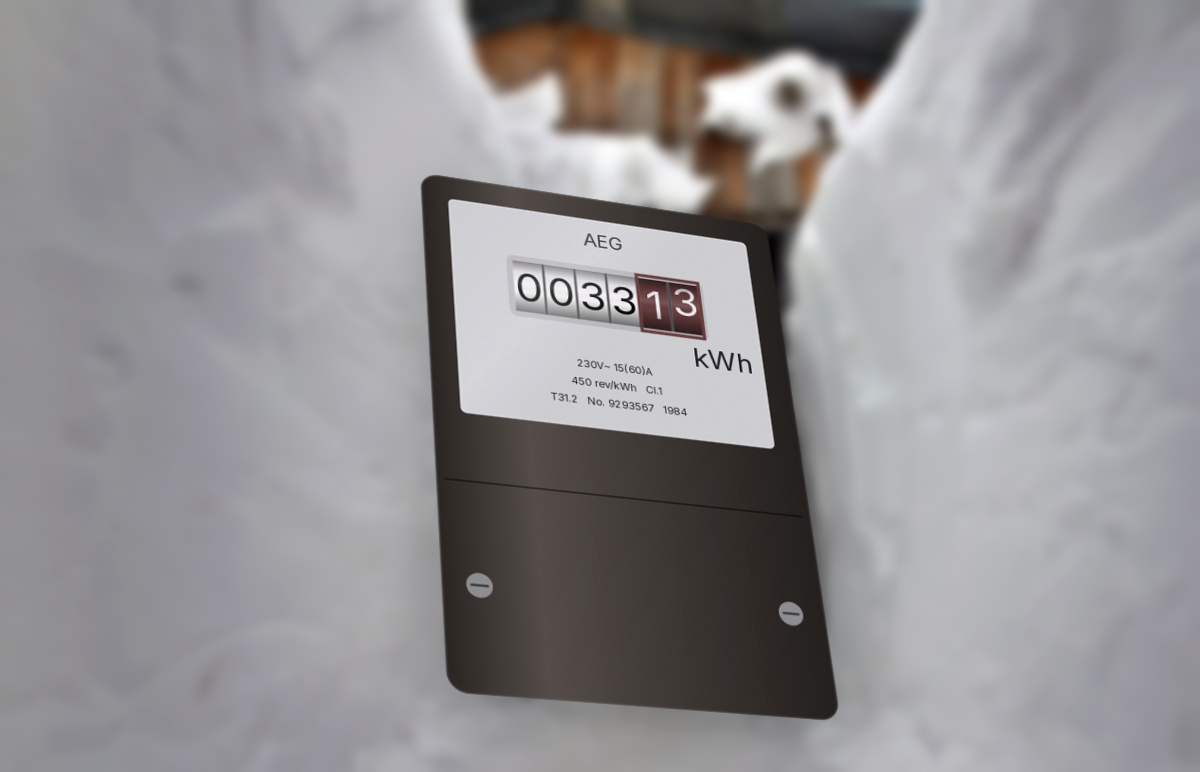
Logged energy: 33.13 kWh
